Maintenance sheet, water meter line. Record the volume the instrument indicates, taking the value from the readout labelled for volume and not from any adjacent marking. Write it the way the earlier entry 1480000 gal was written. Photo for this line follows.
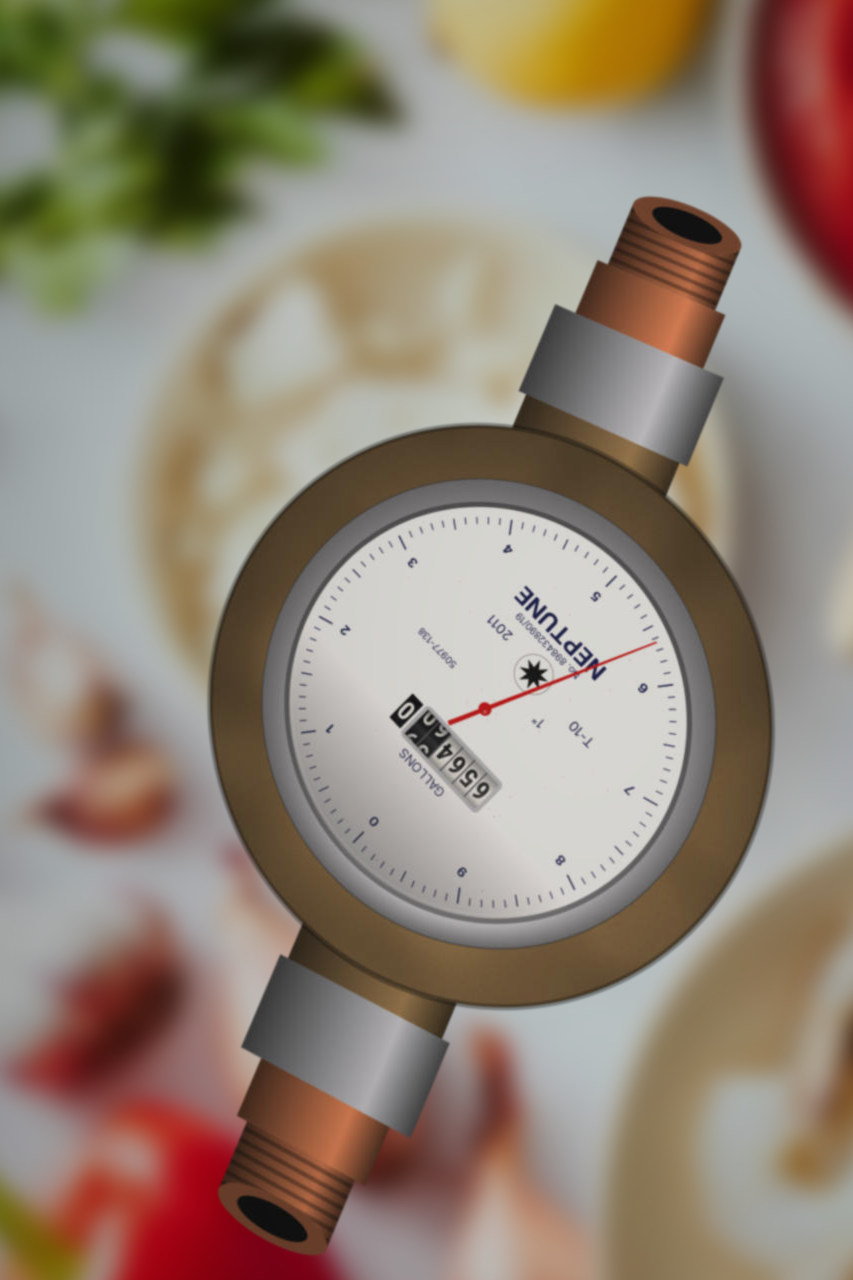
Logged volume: 6564595.6 gal
